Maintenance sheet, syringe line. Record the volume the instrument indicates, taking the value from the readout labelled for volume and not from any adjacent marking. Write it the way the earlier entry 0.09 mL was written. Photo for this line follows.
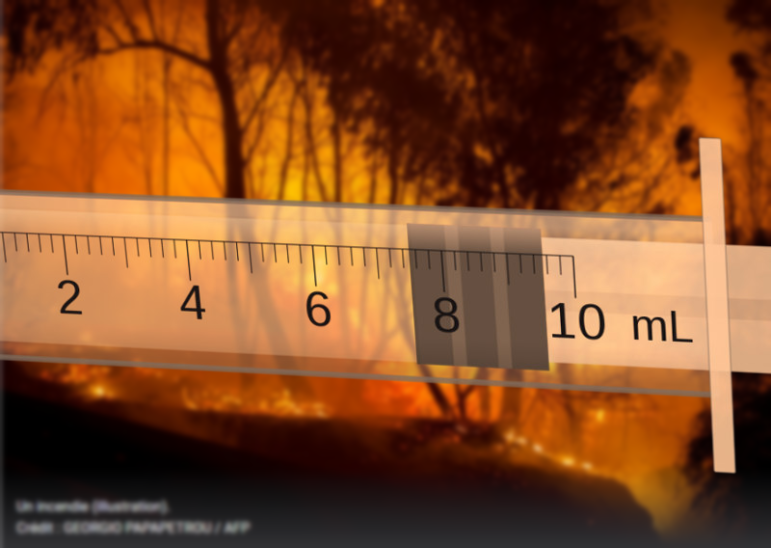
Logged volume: 7.5 mL
